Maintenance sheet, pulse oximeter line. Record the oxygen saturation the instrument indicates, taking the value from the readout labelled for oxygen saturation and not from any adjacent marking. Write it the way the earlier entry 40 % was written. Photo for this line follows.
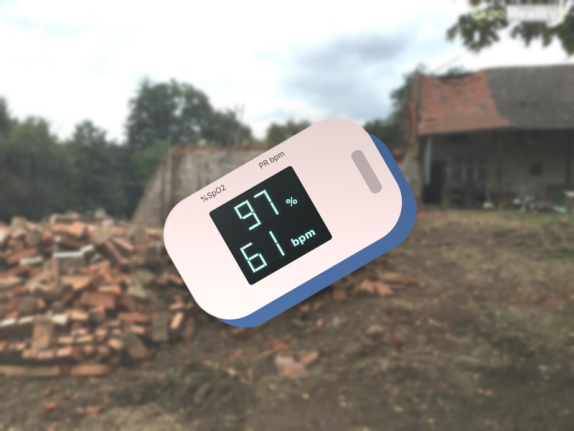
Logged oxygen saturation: 97 %
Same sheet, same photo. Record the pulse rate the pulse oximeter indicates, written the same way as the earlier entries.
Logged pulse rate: 61 bpm
